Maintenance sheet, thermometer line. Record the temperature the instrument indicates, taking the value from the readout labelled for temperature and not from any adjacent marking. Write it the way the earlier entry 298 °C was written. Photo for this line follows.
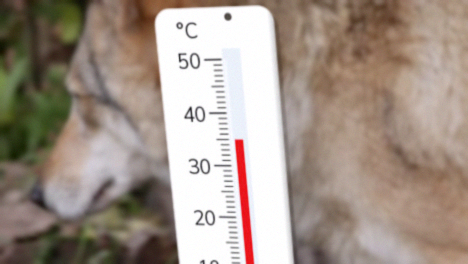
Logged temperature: 35 °C
